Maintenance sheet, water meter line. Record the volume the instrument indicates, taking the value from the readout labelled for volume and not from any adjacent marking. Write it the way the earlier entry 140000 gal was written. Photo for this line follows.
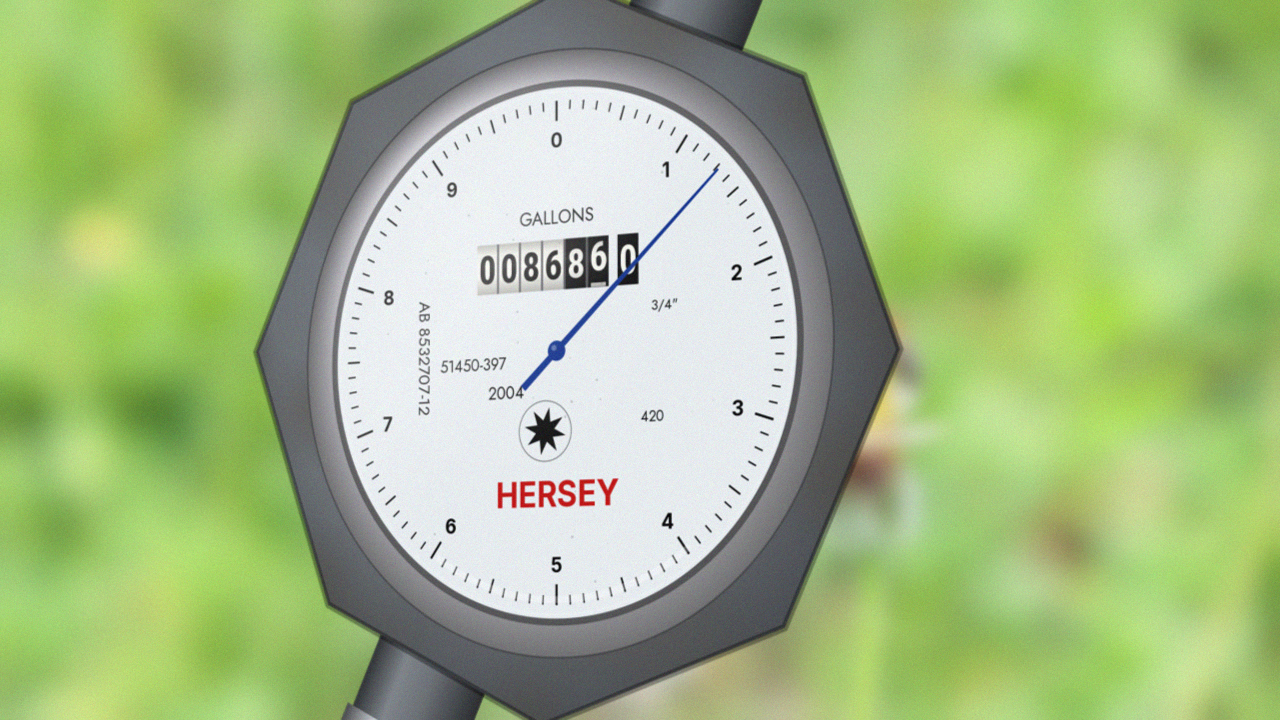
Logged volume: 86861.3 gal
